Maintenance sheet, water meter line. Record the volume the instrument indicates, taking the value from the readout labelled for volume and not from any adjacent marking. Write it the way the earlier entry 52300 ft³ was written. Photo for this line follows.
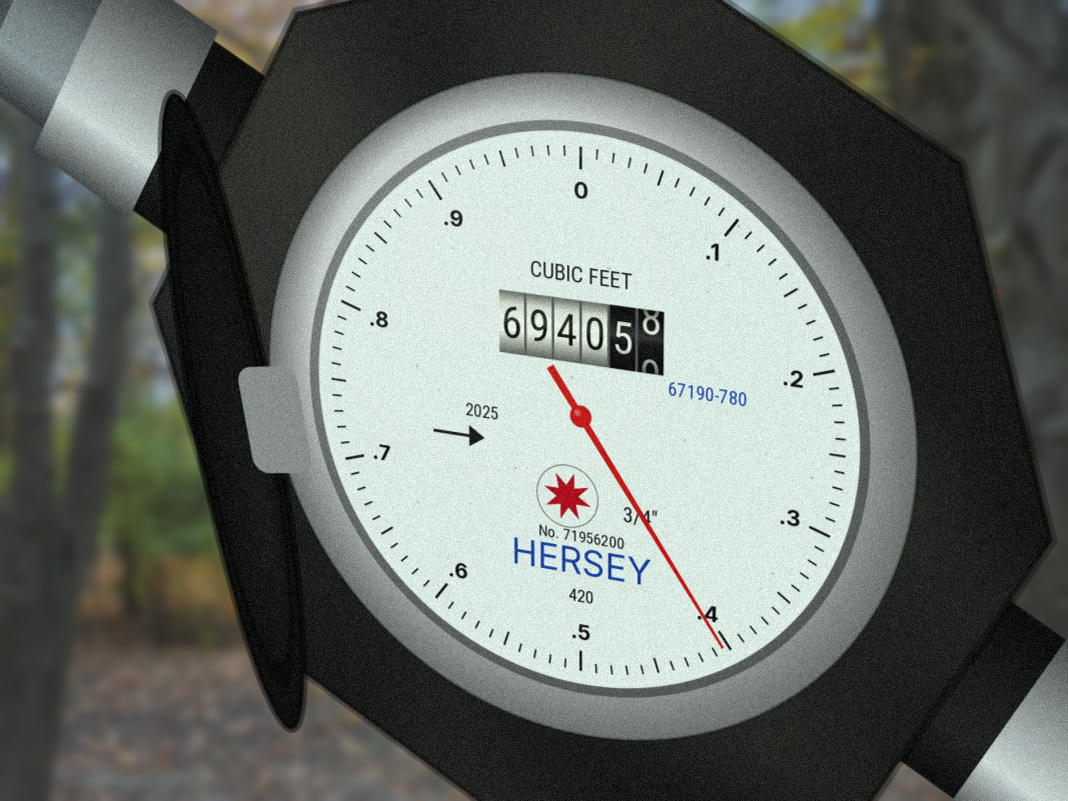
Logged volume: 694058.40 ft³
